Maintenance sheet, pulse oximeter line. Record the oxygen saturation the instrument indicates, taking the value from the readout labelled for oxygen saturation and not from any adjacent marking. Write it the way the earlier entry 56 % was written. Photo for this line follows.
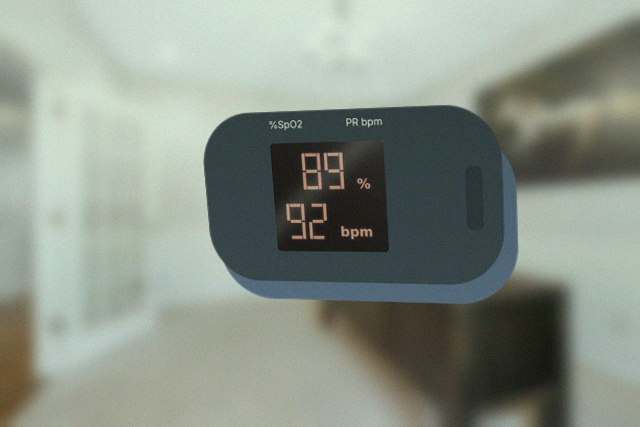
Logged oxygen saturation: 89 %
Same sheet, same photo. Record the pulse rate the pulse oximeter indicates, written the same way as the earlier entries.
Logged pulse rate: 92 bpm
